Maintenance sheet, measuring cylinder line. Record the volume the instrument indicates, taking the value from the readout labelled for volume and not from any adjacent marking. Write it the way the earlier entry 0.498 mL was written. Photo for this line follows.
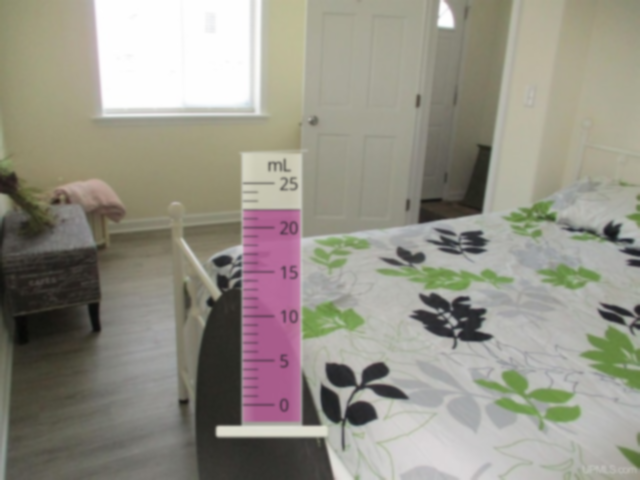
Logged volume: 22 mL
